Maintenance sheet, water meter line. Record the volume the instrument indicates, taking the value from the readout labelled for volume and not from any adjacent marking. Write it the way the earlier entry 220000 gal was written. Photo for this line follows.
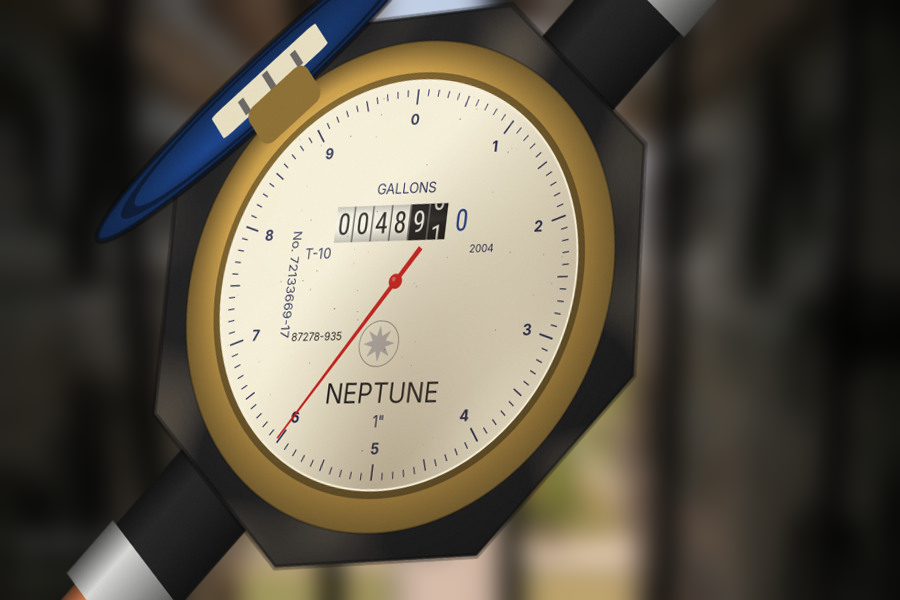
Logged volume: 48906.0 gal
